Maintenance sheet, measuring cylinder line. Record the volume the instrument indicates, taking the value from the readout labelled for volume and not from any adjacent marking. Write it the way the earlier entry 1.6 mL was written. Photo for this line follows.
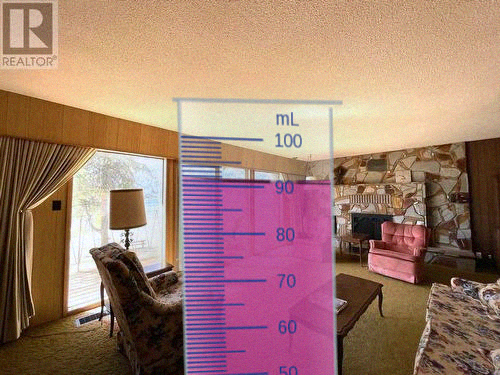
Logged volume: 91 mL
